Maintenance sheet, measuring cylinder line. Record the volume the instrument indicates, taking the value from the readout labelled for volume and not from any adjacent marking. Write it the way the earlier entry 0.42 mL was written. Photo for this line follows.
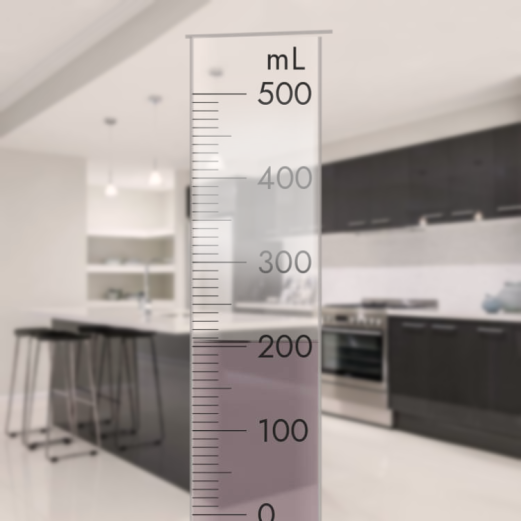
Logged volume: 205 mL
